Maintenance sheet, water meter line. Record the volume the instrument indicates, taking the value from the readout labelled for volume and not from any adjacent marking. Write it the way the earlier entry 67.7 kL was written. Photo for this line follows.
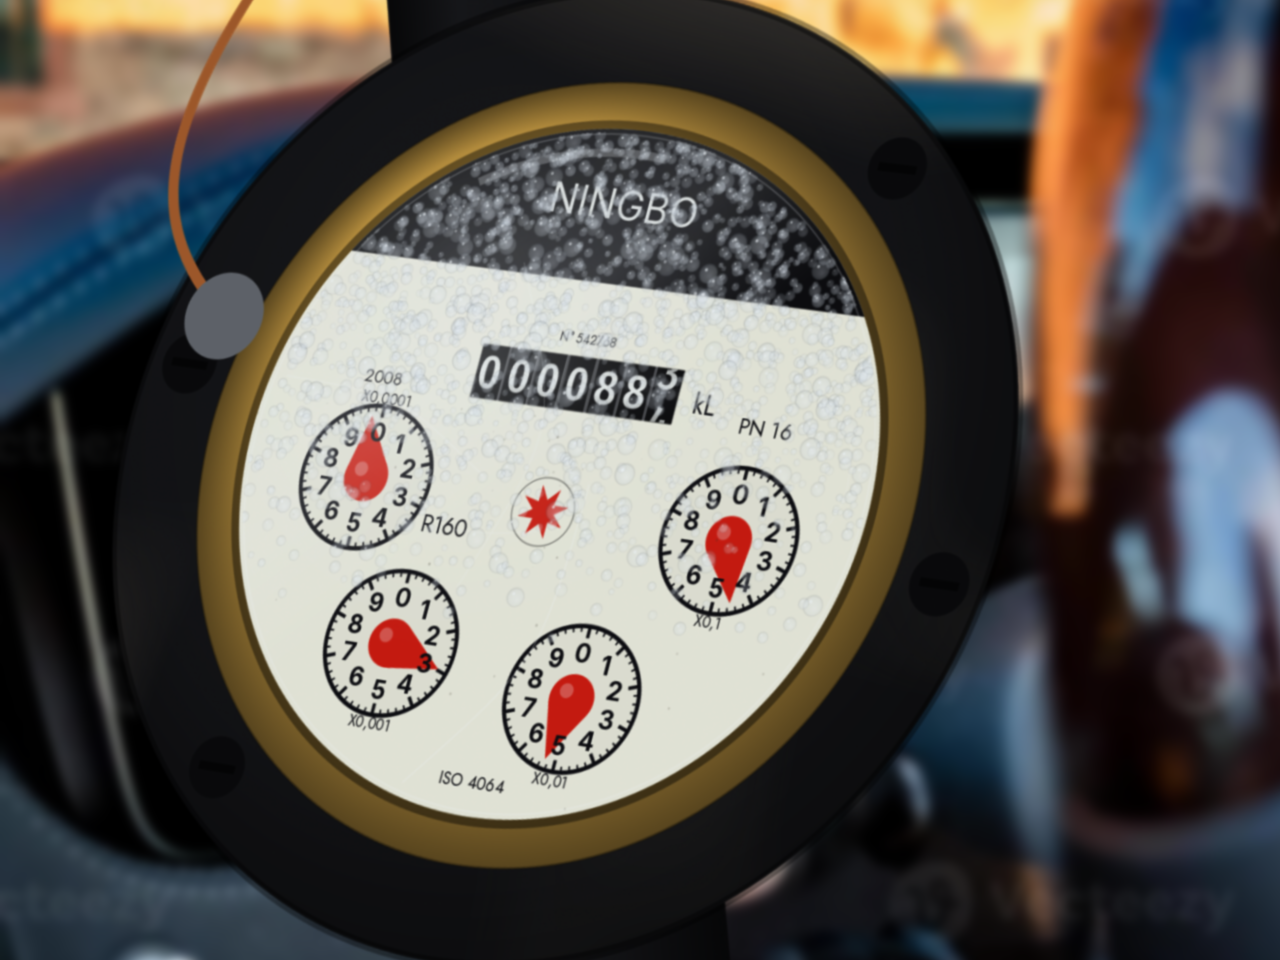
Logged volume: 883.4529 kL
